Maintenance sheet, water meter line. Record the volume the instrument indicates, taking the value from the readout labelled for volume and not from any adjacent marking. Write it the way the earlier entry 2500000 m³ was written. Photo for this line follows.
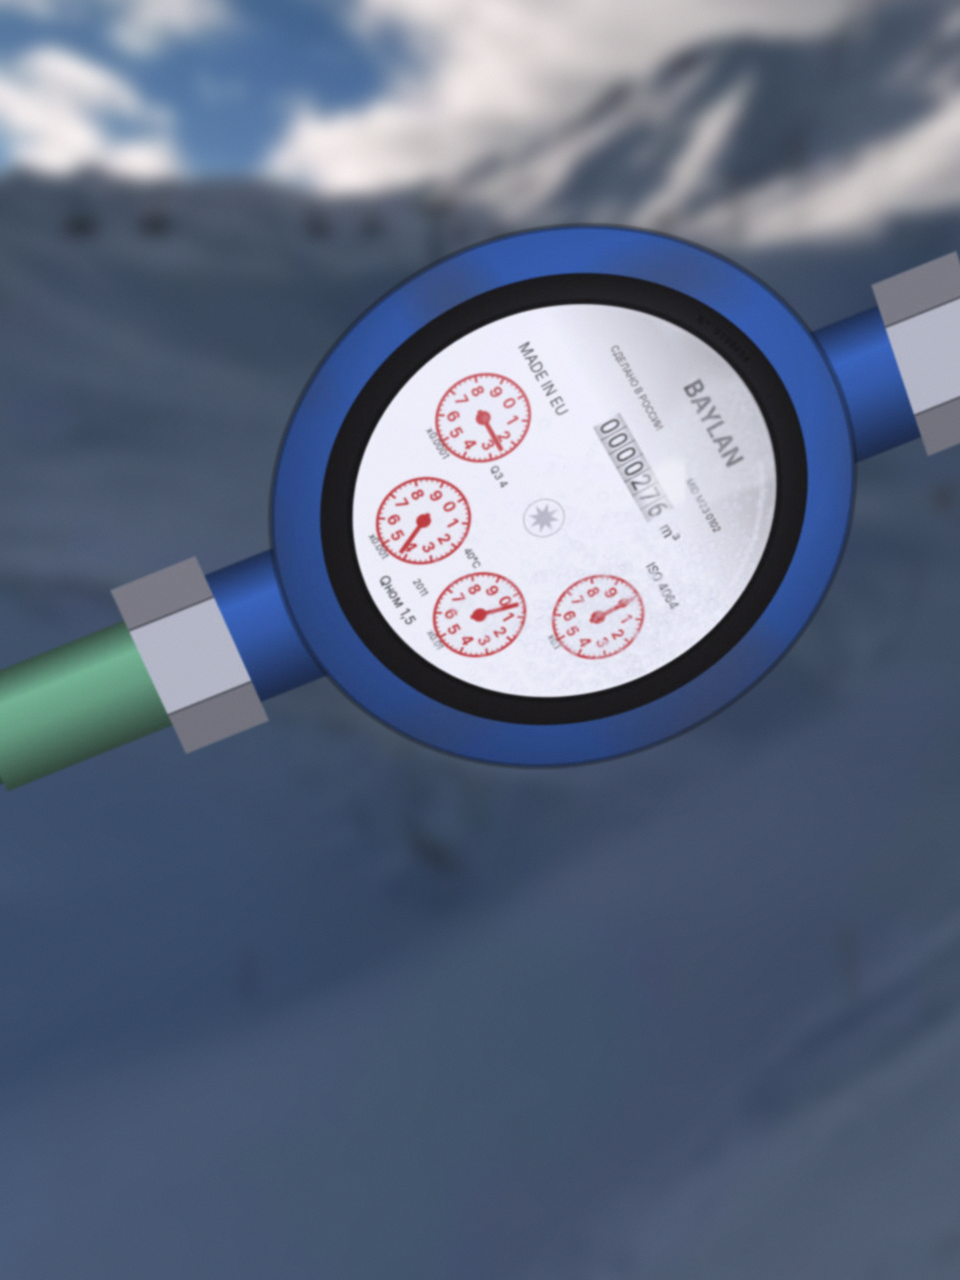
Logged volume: 276.0042 m³
